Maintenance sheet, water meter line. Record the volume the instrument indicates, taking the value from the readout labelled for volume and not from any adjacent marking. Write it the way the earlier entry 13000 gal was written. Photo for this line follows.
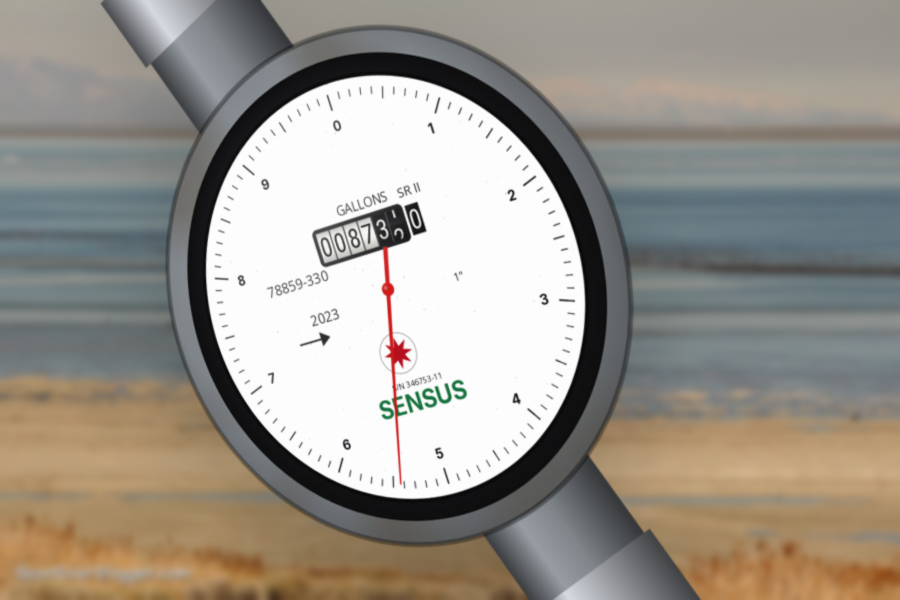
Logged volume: 87315.4 gal
